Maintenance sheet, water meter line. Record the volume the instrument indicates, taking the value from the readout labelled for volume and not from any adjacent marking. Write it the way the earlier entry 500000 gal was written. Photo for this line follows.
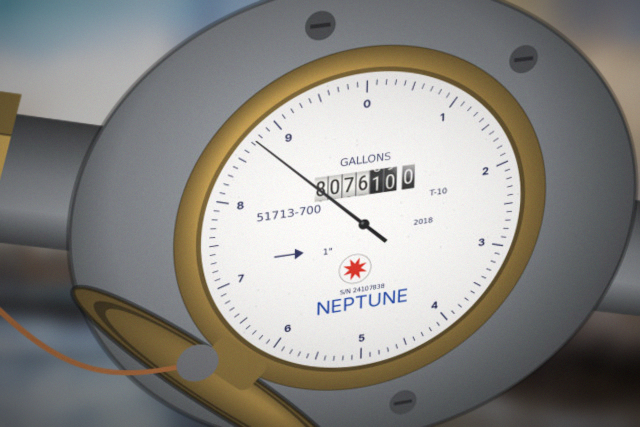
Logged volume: 8076098.7 gal
